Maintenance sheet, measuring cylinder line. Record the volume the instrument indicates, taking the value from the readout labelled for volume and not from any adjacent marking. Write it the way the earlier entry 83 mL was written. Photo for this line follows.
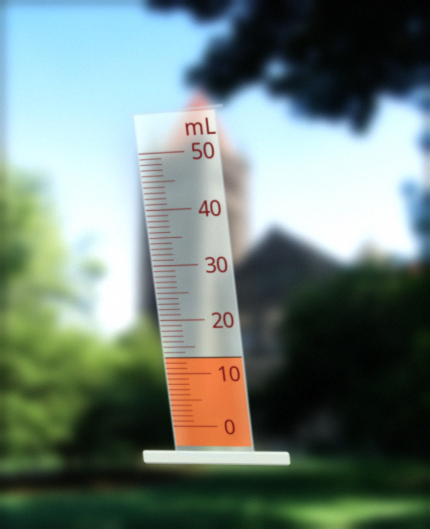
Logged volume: 13 mL
